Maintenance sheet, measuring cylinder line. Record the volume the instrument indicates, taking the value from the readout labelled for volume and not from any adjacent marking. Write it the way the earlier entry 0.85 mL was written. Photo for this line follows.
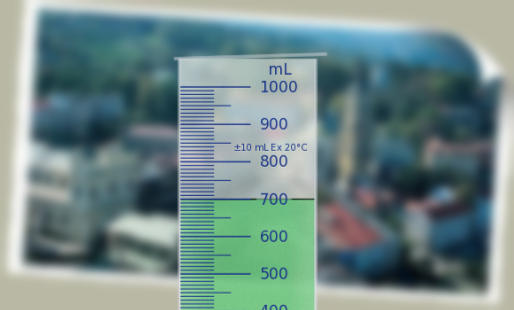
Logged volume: 700 mL
